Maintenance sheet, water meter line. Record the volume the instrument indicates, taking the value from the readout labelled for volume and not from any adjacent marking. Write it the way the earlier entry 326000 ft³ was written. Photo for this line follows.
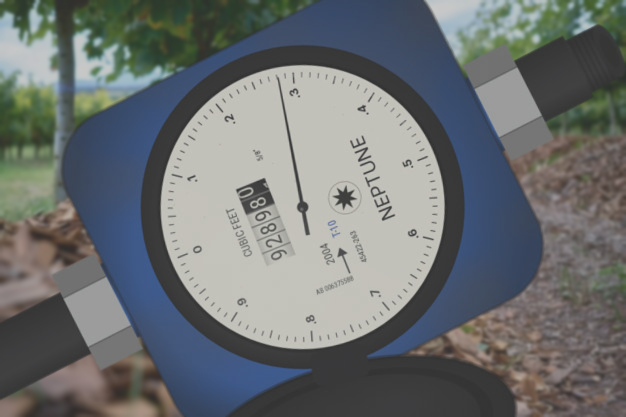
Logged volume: 928980.28 ft³
